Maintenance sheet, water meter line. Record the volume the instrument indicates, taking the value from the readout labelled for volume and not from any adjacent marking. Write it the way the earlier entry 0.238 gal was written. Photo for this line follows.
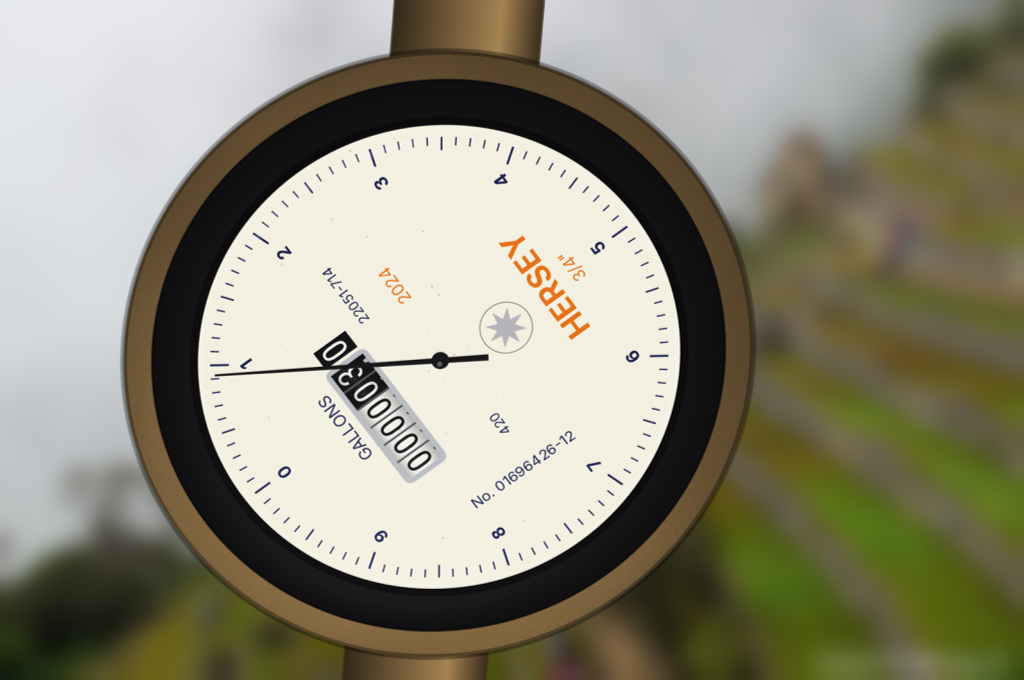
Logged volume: 30.9 gal
